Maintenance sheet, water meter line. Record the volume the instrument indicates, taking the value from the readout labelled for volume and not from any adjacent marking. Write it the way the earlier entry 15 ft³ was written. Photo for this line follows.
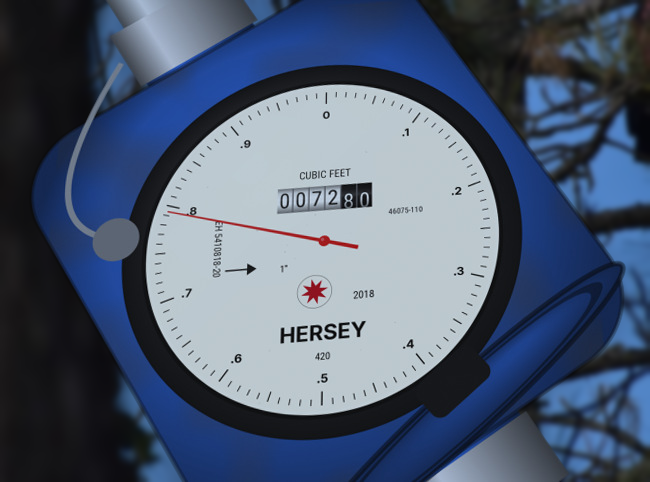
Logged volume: 7279.79 ft³
